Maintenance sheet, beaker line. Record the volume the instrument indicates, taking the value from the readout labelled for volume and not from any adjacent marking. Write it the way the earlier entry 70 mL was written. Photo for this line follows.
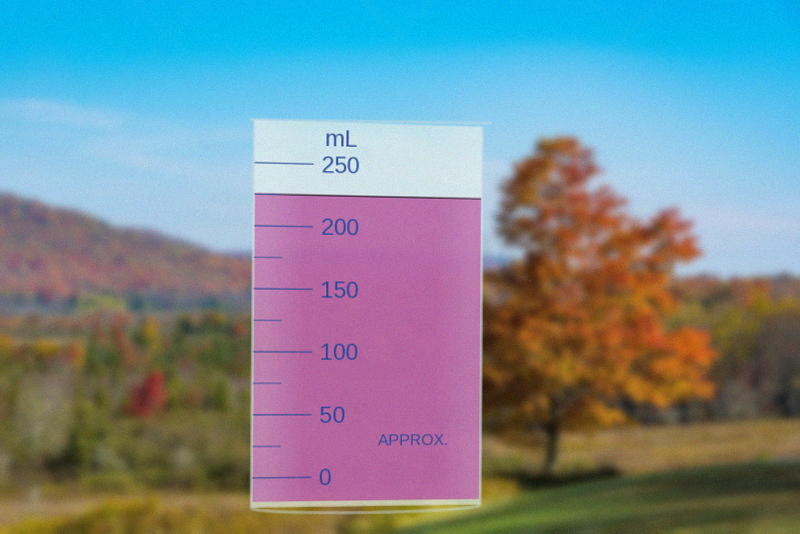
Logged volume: 225 mL
